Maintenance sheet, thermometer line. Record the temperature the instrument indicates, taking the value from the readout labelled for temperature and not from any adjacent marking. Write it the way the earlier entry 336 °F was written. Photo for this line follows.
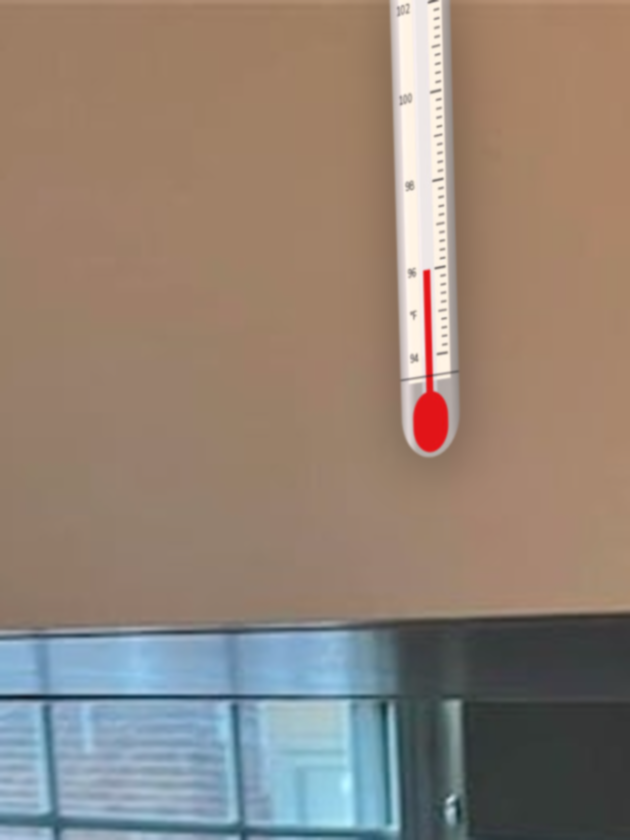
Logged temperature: 96 °F
